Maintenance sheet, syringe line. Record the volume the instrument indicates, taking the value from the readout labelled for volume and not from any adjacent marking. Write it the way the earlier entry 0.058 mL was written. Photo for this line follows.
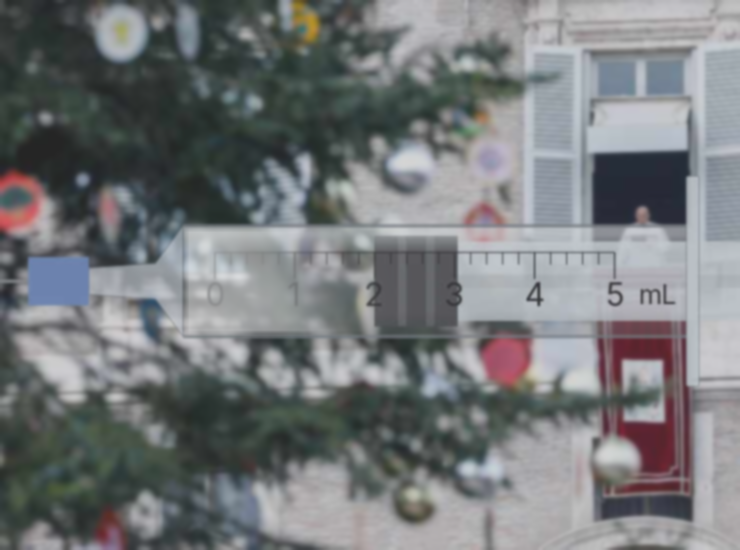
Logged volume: 2 mL
